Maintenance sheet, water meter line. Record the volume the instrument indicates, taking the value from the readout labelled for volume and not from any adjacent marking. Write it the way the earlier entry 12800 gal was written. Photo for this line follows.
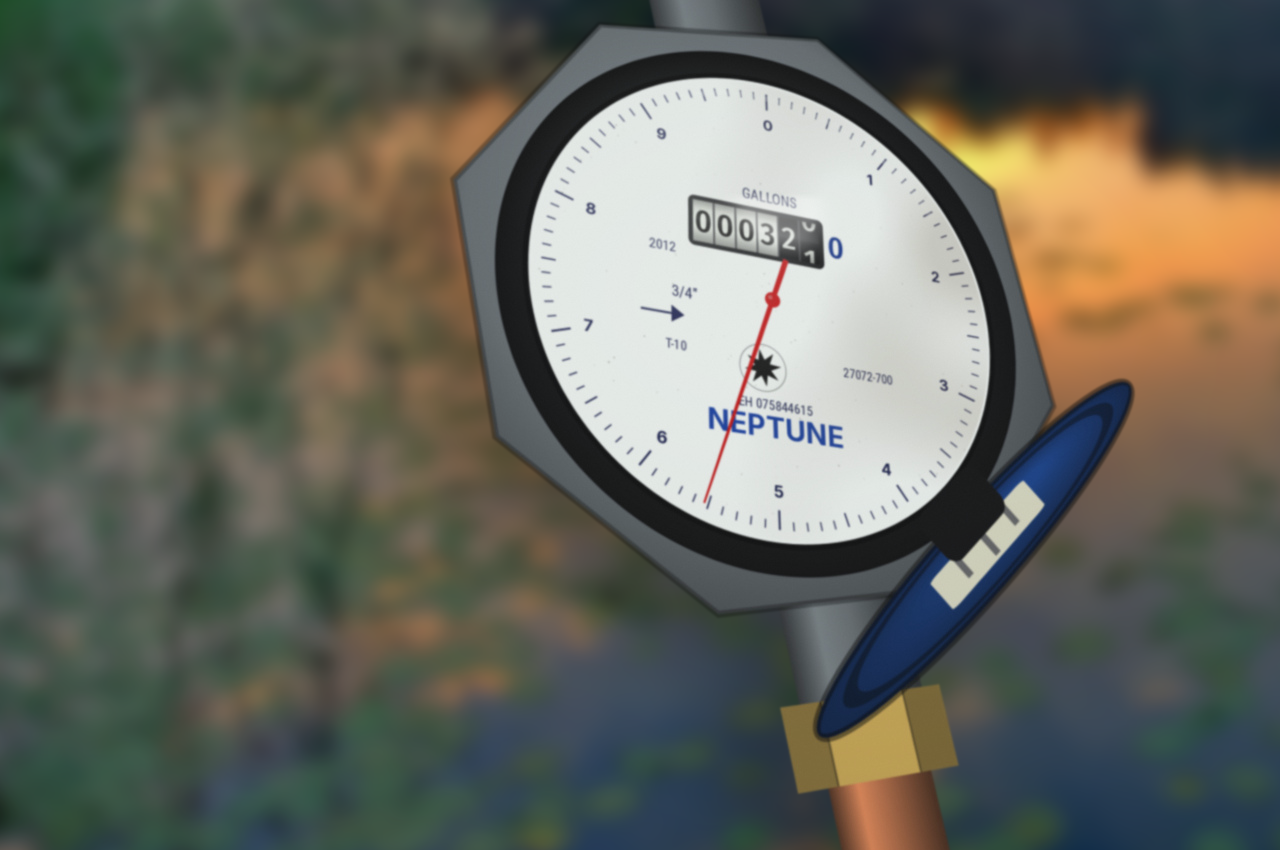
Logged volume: 3205.5 gal
